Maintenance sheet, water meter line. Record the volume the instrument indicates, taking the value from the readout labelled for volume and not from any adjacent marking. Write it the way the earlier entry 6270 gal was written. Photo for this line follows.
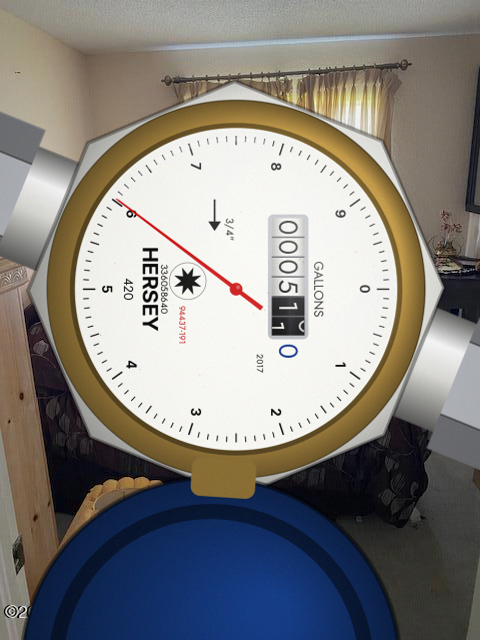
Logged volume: 5106.0 gal
